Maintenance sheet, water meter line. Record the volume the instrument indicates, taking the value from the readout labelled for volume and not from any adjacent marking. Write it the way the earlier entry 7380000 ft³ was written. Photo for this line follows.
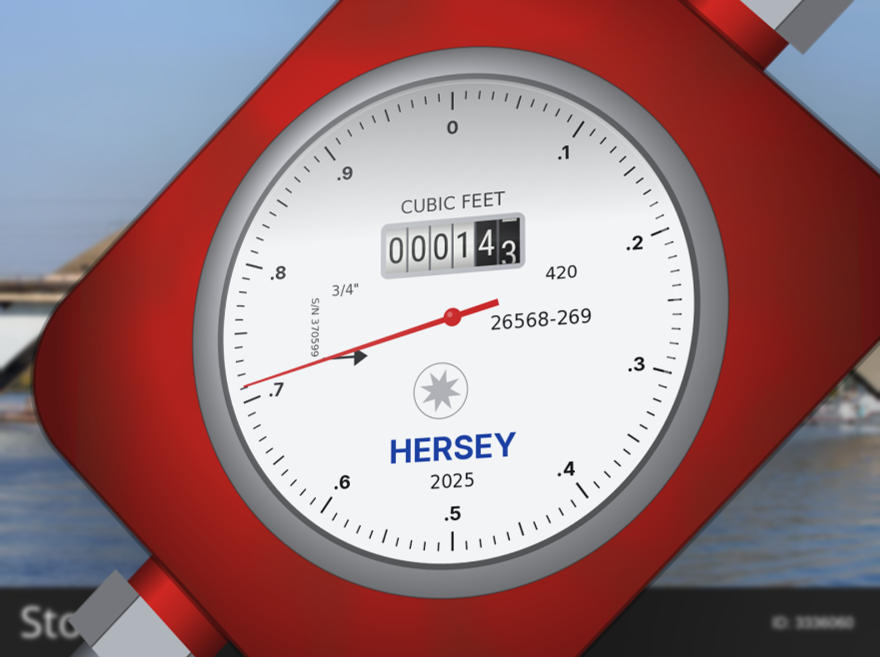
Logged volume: 142.71 ft³
